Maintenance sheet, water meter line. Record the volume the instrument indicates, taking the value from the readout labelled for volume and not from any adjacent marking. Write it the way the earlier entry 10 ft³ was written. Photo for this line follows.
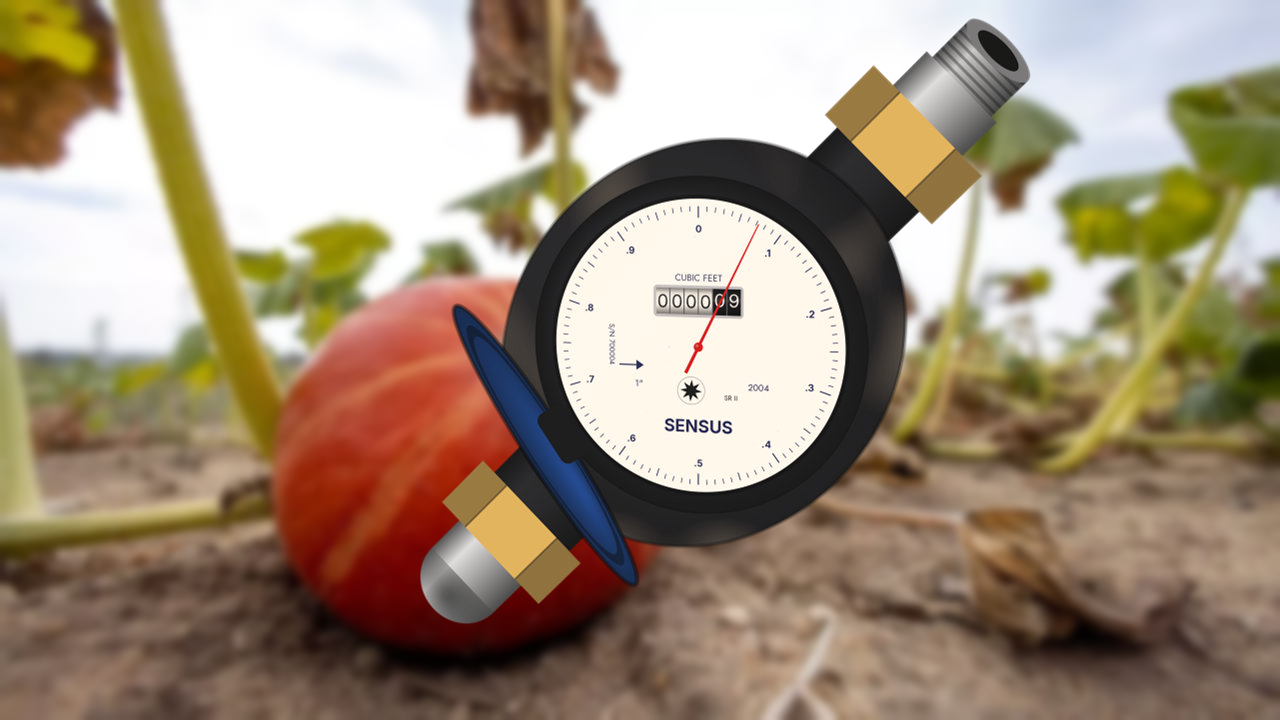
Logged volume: 9.07 ft³
